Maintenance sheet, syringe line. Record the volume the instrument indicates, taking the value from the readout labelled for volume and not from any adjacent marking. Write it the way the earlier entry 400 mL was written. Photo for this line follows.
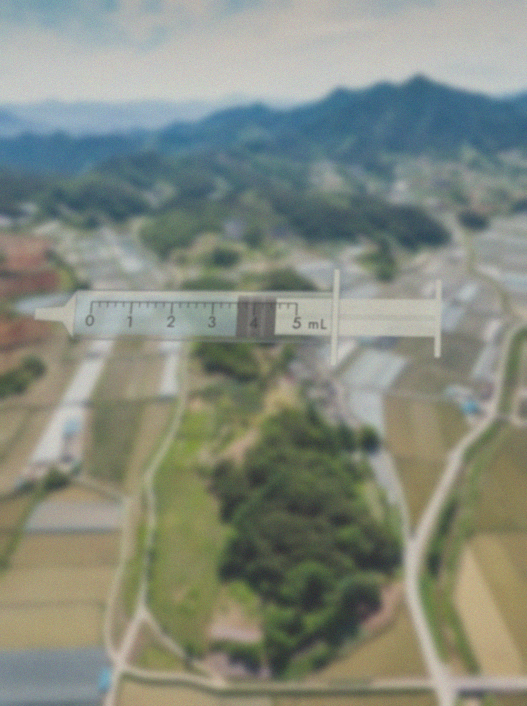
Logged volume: 3.6 mL
